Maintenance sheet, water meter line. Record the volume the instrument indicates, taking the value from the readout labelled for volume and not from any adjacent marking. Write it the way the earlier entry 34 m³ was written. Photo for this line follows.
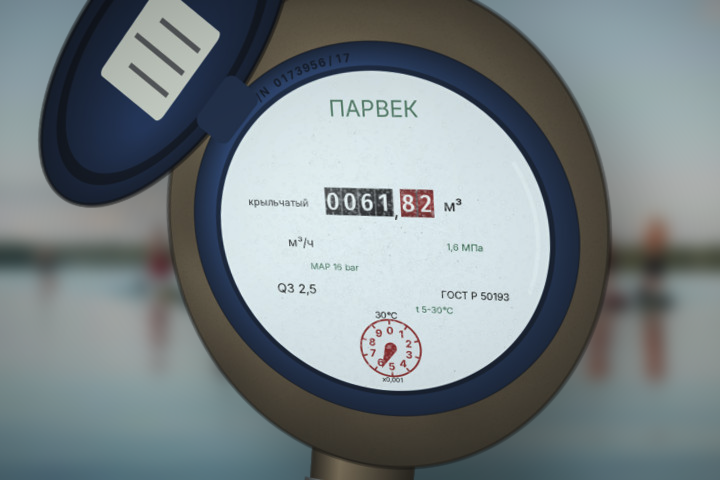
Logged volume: 61.825 m³
